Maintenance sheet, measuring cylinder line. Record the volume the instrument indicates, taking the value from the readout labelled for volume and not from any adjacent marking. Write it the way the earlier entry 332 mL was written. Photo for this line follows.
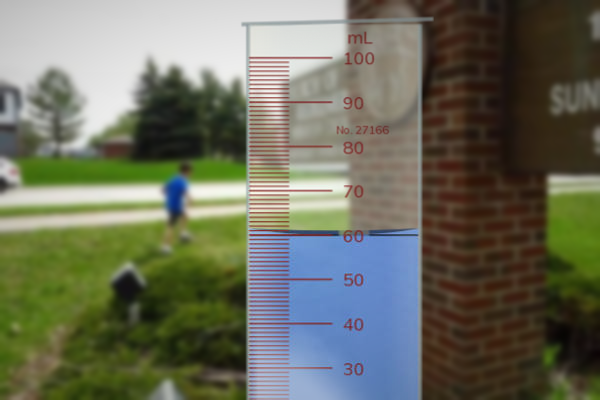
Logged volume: 60 mL
